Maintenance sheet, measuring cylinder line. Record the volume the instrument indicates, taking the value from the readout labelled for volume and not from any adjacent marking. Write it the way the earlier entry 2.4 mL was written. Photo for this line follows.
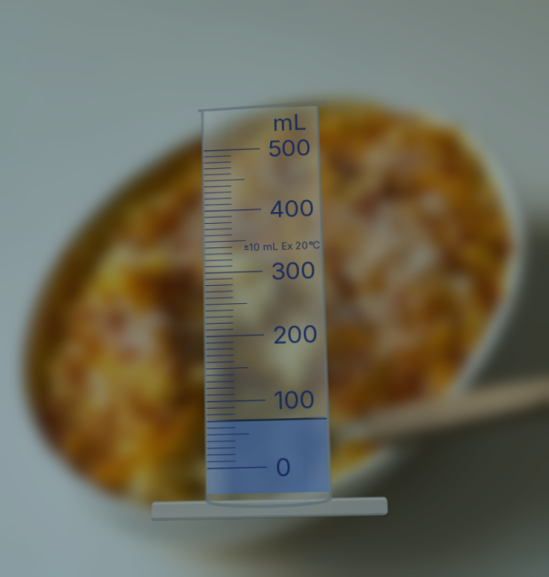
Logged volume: 70 mL
